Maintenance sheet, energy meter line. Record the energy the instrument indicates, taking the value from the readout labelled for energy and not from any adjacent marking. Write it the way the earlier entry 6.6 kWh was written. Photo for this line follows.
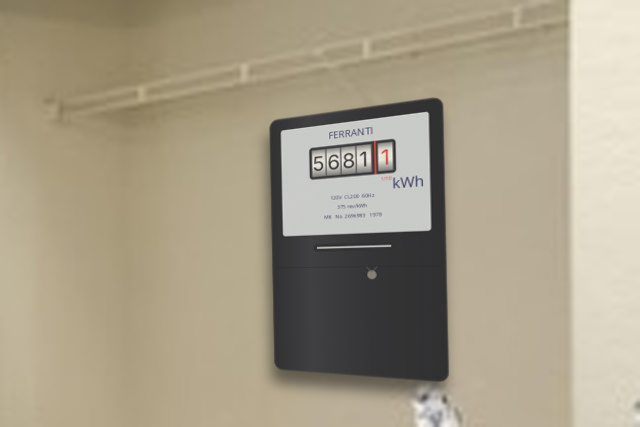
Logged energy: 5681.1 kWh
